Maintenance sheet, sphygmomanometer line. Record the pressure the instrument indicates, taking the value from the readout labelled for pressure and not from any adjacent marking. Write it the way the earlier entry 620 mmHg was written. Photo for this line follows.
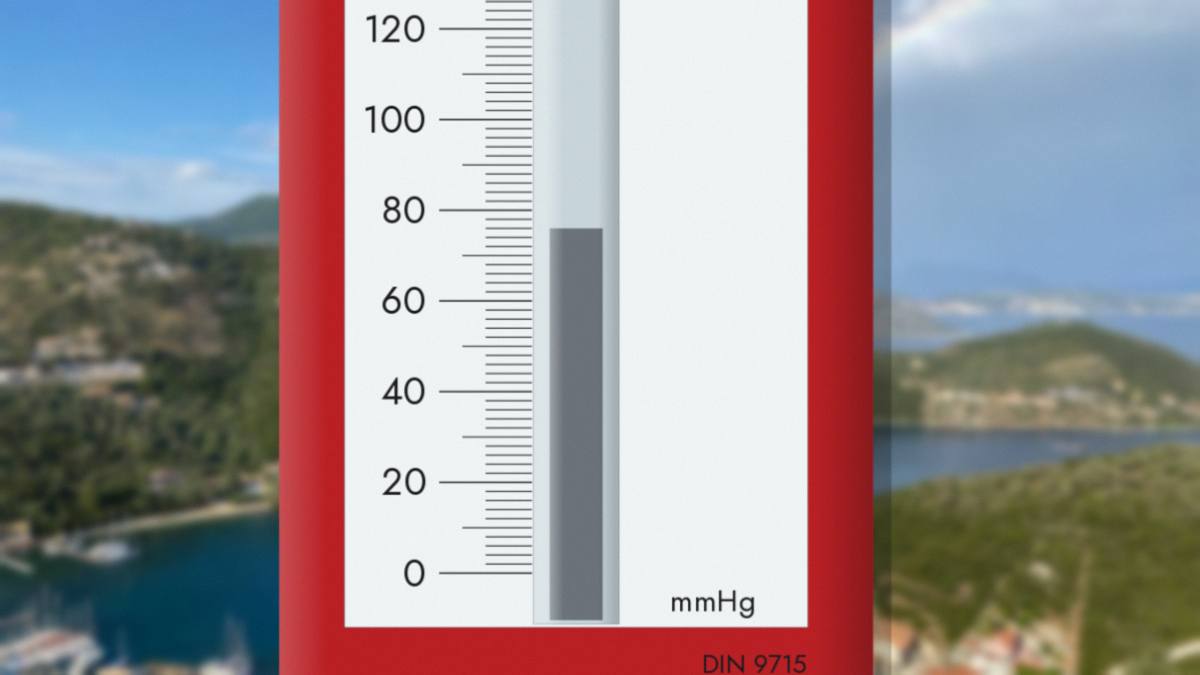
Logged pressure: 76 mmHg
